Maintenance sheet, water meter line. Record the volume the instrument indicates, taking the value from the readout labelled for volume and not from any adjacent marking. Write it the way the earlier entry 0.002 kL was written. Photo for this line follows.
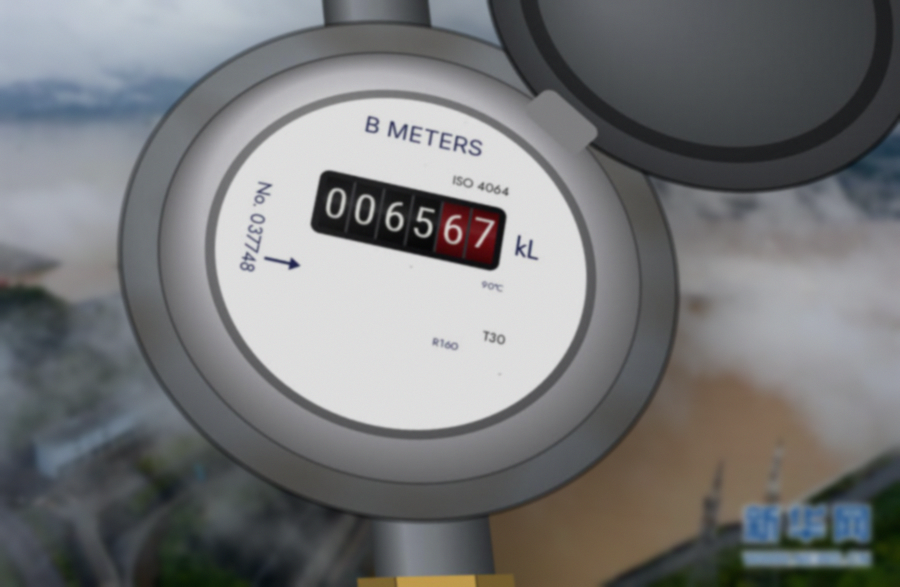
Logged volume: 65.67 kL
